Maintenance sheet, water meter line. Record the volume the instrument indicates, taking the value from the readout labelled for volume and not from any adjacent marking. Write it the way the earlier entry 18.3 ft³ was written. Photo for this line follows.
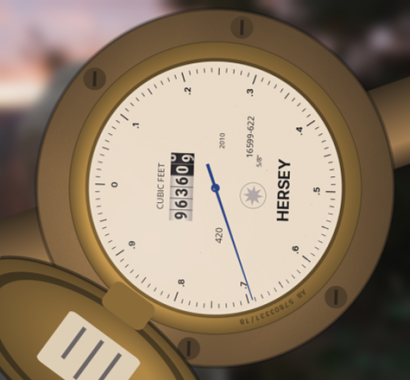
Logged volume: 963608.69 ft³
